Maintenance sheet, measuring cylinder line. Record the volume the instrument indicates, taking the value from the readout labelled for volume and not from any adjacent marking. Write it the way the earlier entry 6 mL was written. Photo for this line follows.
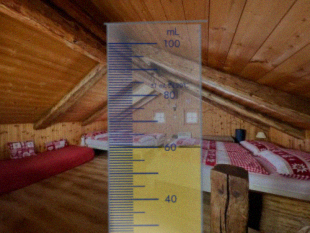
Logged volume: 60 mL
